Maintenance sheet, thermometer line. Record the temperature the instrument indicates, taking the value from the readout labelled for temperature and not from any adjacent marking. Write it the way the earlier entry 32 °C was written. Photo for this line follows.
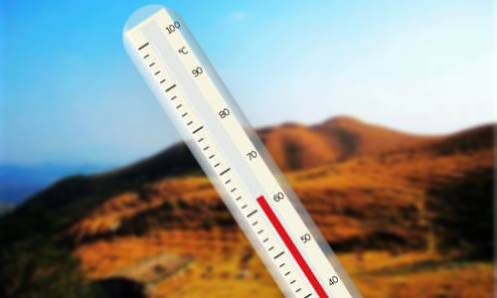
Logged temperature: 62 °C
